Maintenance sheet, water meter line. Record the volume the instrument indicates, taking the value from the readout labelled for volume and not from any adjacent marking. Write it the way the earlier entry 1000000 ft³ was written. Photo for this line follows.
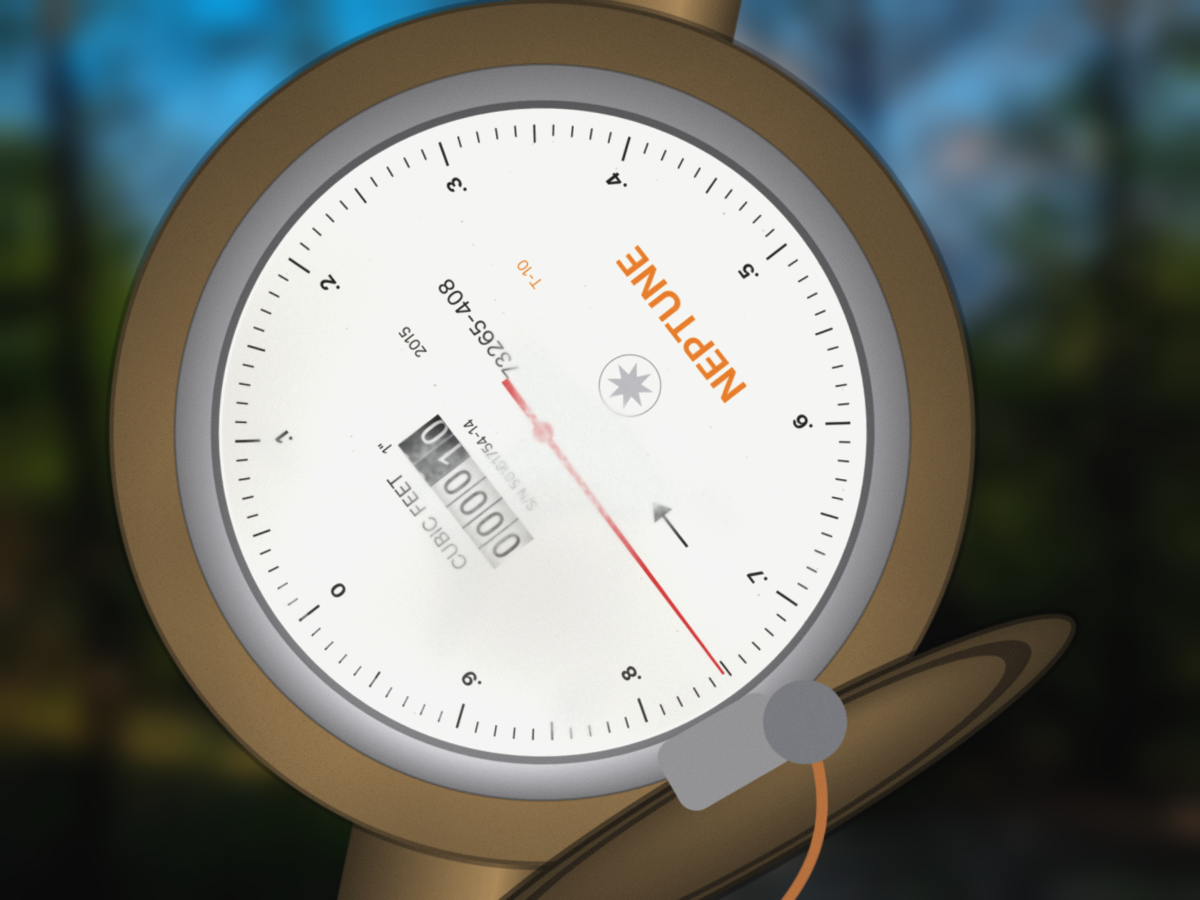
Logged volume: 9.75 ft³
